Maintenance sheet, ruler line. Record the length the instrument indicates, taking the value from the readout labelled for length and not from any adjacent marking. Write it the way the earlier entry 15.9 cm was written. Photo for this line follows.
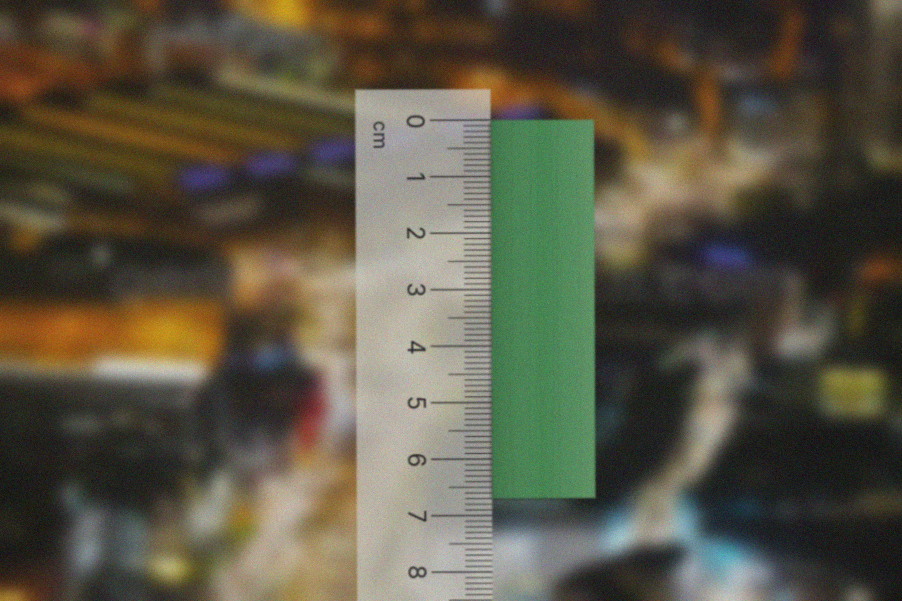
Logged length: 6.7 cm
